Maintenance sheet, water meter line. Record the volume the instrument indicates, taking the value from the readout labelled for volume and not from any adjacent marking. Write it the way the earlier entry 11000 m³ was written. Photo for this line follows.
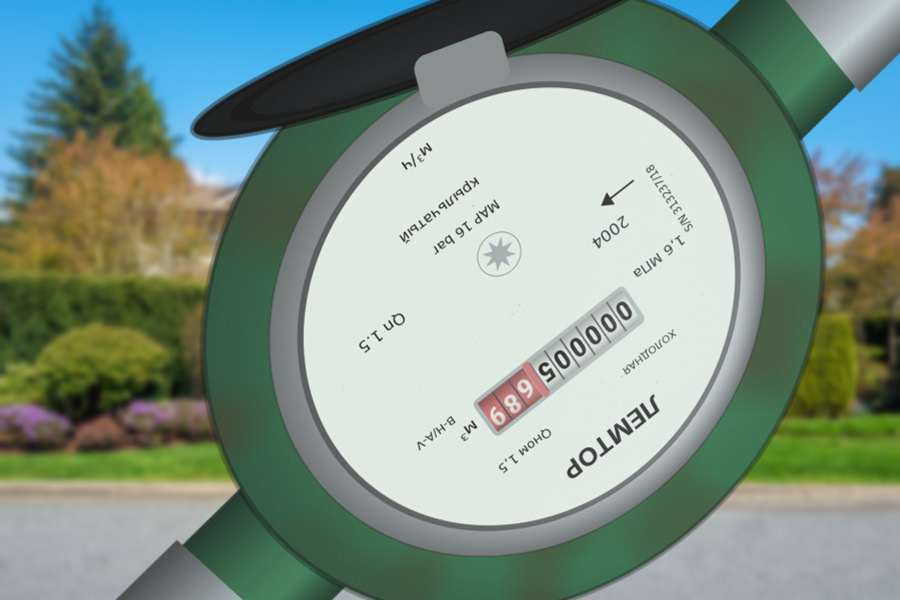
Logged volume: 5.689 m³
